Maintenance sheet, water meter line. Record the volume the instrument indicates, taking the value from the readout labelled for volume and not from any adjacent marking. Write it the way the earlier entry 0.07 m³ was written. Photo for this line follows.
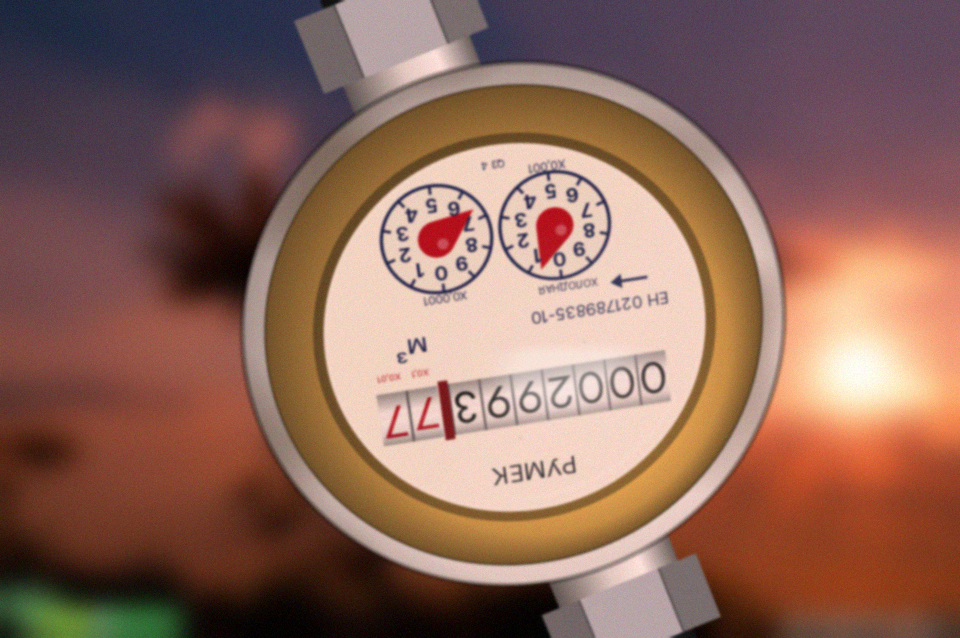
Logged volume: 2993.7706 m³
